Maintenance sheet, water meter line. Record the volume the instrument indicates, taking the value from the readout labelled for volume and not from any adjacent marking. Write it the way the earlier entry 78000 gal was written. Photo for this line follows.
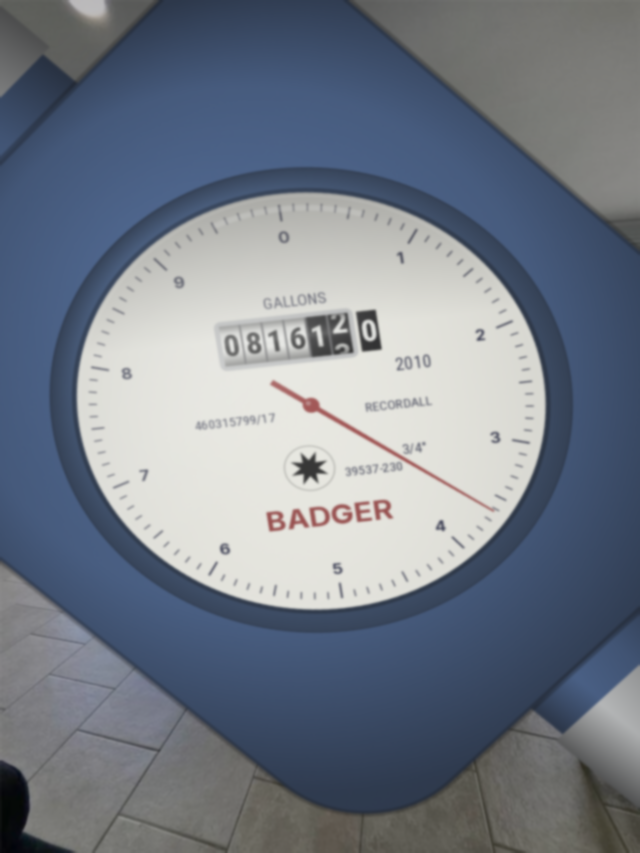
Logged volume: 816123.6 gal
